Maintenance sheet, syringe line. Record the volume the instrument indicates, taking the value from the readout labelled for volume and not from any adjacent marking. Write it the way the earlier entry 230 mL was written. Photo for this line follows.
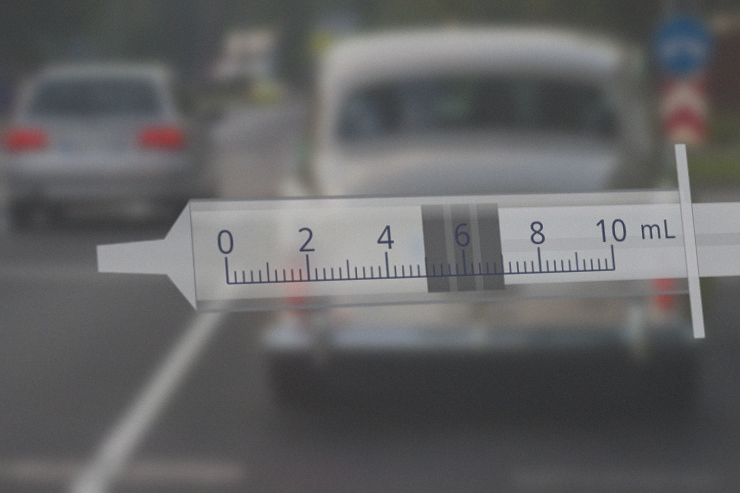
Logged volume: 5 mL
